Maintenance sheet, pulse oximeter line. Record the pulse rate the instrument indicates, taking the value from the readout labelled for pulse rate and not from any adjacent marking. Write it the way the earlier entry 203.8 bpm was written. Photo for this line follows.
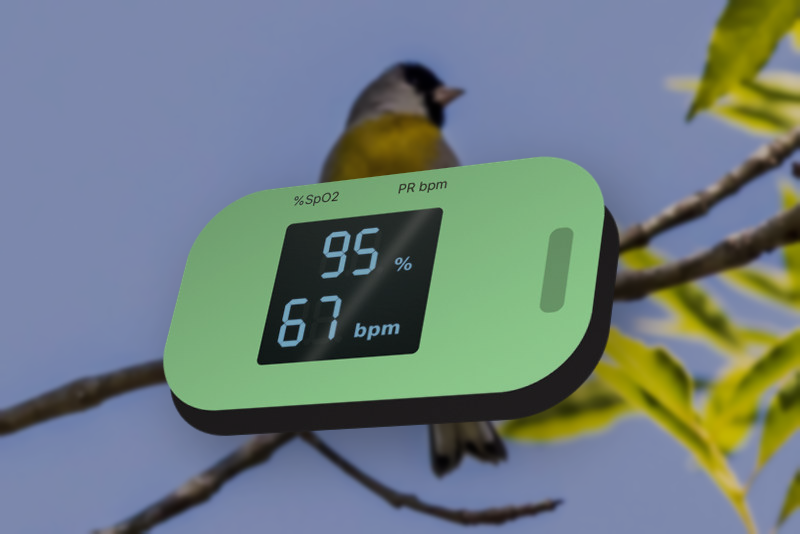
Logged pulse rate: 67 bpm
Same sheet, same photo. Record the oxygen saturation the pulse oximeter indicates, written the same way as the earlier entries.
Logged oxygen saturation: 95 %
